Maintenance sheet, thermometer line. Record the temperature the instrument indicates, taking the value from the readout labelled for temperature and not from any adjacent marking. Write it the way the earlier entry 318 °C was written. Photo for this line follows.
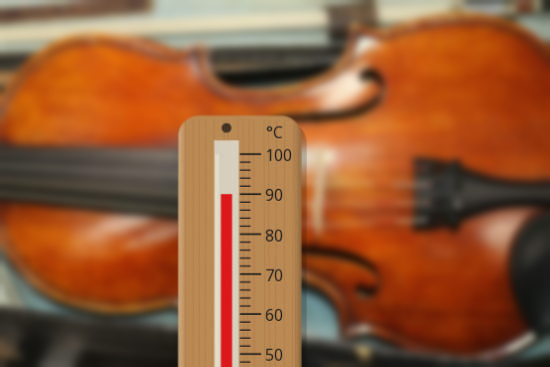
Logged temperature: 90 °C
